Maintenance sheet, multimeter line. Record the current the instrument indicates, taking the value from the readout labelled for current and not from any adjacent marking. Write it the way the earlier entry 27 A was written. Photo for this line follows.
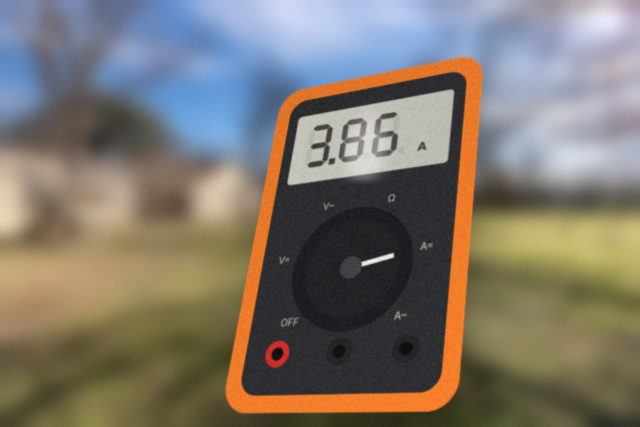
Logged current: 3.86 A
